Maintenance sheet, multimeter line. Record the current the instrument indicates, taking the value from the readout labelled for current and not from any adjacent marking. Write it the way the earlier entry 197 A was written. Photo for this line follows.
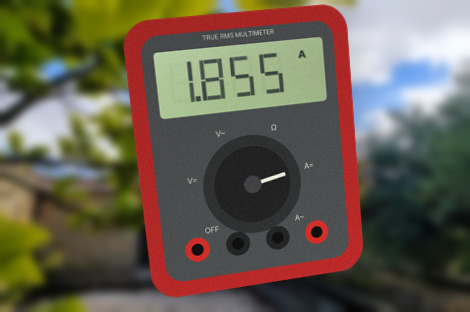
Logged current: 1.855 A
